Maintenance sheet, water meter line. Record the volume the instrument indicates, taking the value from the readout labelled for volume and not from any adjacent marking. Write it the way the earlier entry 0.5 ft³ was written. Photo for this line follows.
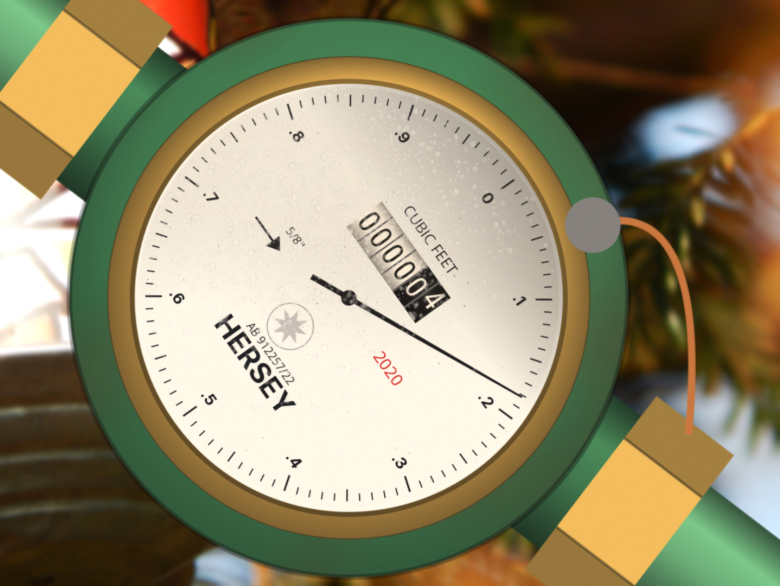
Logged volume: 4.18 ft³
